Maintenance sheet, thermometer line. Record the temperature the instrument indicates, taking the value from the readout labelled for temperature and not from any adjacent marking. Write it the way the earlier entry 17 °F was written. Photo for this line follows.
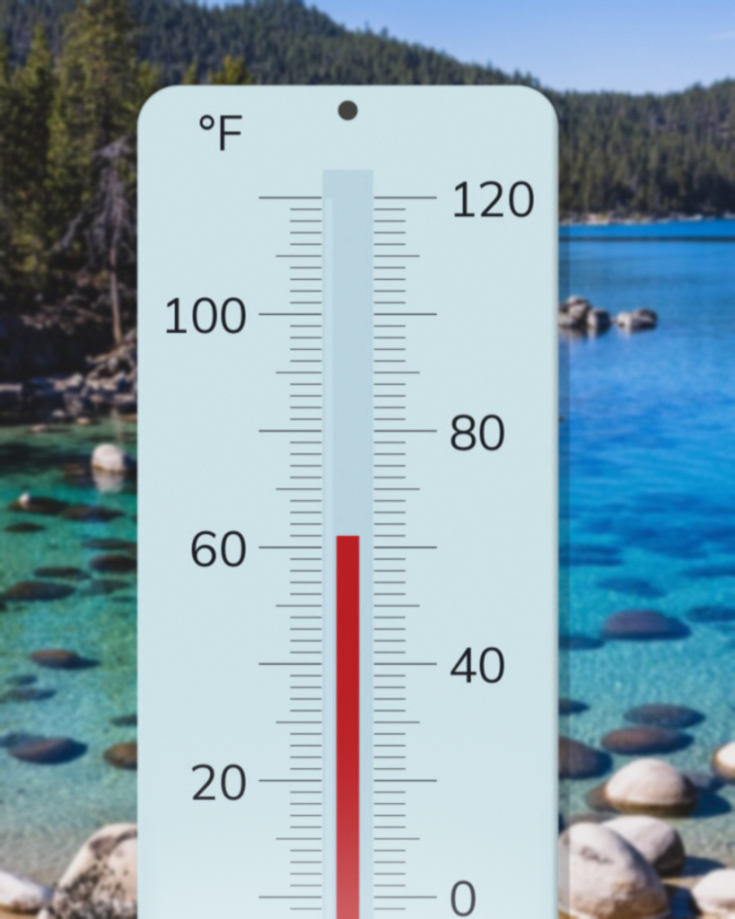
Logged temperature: 62 °F
